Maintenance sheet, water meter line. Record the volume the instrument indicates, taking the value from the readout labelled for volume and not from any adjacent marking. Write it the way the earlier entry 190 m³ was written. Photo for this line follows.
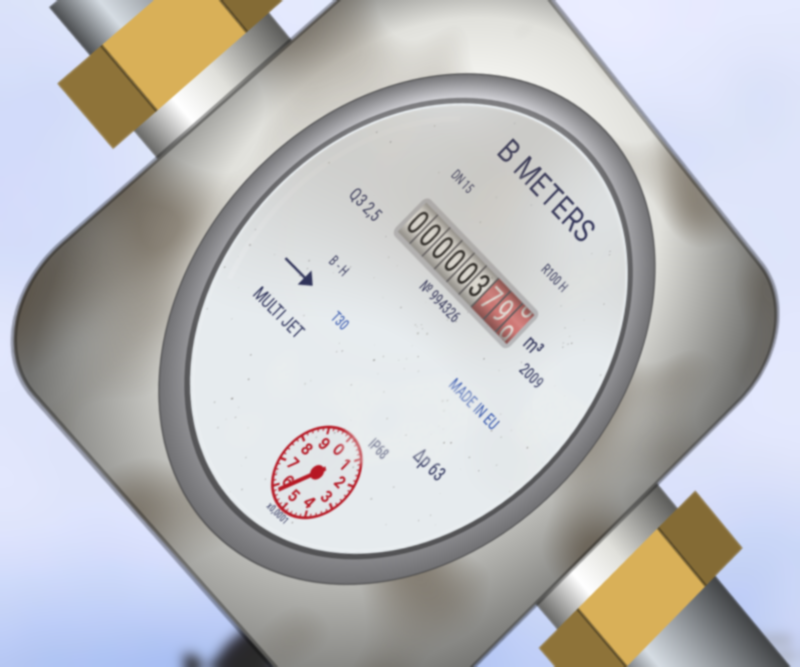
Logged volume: 3.7985 m³
